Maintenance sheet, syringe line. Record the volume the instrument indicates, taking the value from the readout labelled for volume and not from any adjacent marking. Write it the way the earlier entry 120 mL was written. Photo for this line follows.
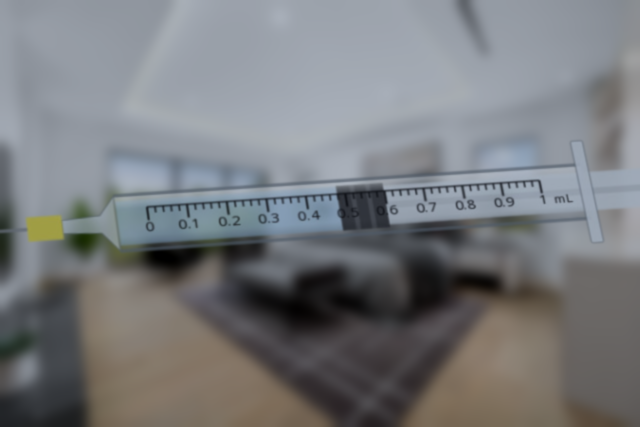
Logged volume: 0.48 mL
